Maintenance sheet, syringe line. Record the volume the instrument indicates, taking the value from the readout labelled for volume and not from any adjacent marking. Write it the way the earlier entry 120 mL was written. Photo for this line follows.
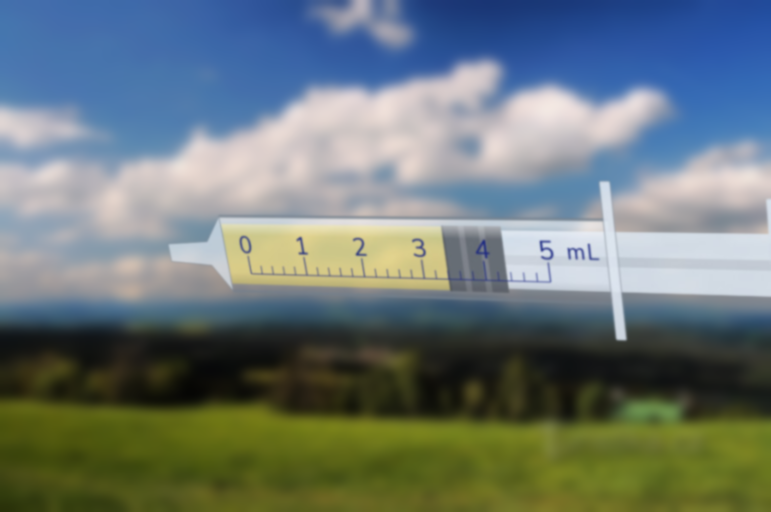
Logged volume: 3.4 mL
